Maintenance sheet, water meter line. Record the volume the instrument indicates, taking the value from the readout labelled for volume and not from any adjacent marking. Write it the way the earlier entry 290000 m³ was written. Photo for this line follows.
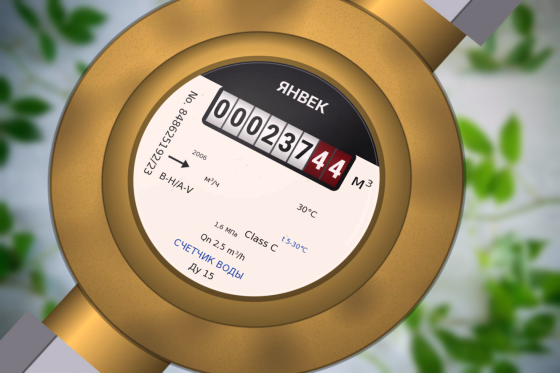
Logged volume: 237.44 m³
